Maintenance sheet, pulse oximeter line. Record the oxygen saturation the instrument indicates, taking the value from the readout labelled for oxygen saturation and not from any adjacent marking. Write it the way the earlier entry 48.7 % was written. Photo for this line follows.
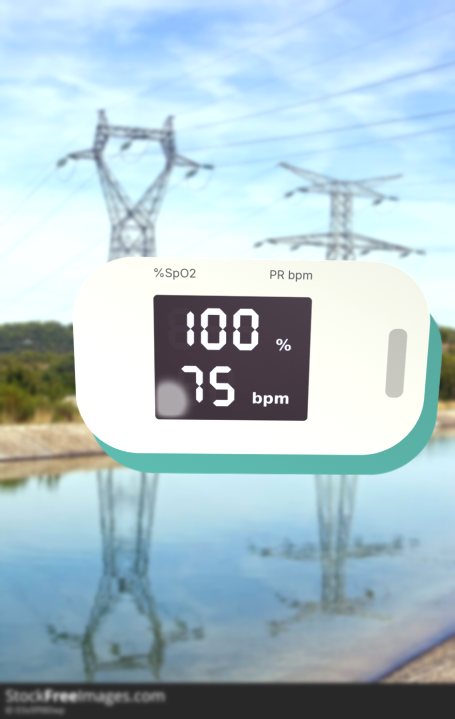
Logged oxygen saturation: 100 %
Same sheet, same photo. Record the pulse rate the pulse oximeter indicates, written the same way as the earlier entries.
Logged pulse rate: 75 bpm
